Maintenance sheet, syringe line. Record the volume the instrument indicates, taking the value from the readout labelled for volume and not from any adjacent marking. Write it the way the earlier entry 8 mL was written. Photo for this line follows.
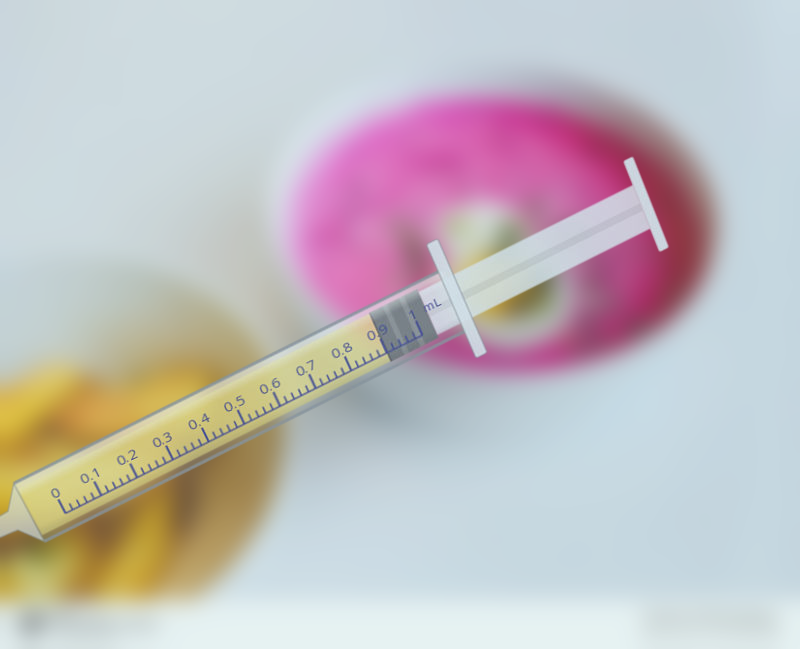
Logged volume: 0.9 mL
